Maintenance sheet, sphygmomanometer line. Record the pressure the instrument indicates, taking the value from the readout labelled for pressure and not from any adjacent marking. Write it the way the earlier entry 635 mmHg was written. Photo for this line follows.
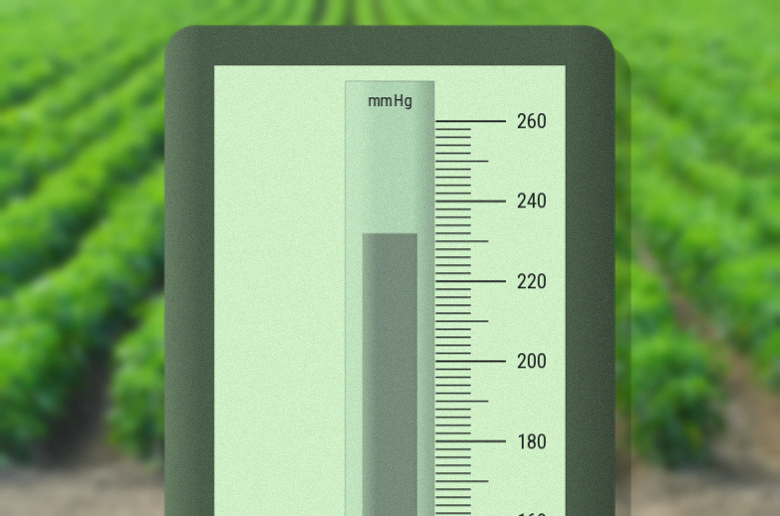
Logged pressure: 232 mmHg
